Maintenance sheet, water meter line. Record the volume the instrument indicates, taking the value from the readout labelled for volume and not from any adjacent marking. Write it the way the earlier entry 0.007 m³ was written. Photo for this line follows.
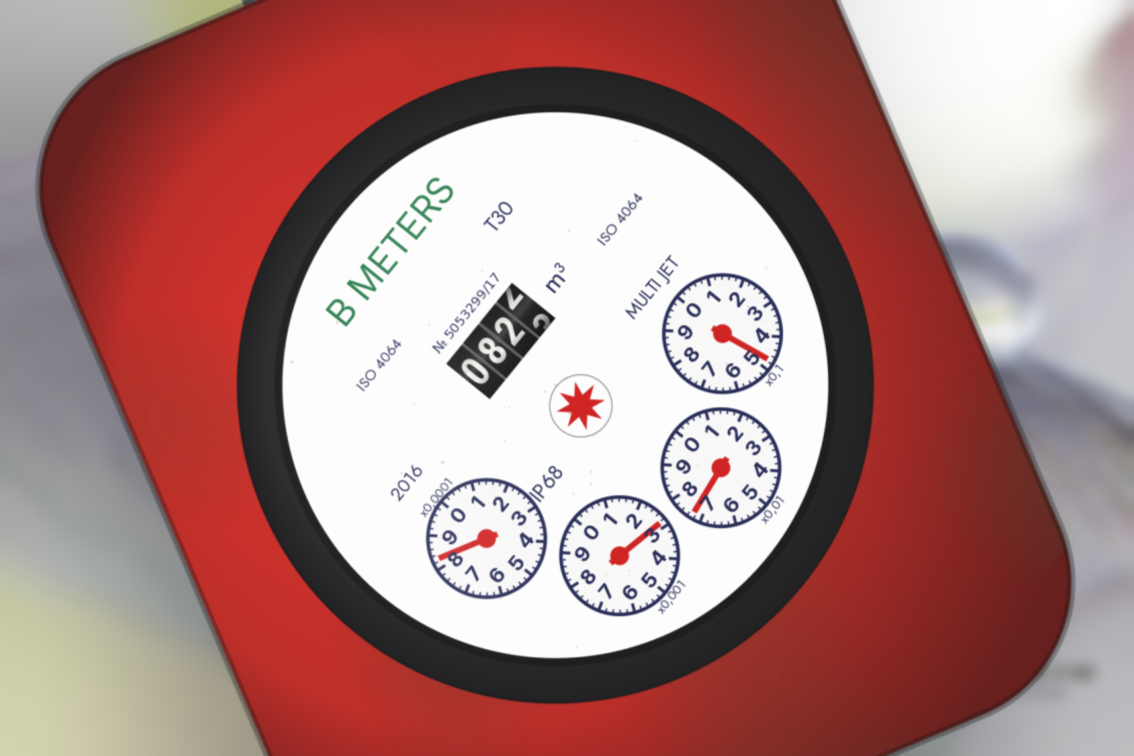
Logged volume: 822.4728 m³
